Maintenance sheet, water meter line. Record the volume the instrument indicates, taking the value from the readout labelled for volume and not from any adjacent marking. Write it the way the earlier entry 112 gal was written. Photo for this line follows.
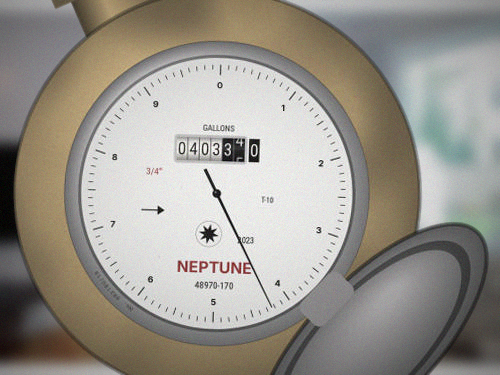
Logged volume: 403344.2 gal
